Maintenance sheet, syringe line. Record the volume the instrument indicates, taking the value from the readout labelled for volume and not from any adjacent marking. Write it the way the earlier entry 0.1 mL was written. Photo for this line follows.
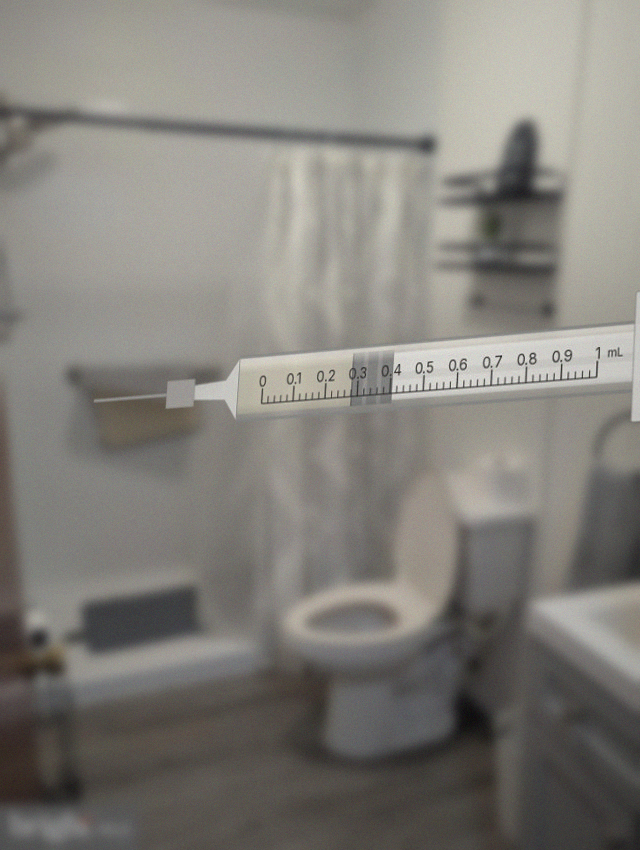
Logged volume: 0.28 mL
